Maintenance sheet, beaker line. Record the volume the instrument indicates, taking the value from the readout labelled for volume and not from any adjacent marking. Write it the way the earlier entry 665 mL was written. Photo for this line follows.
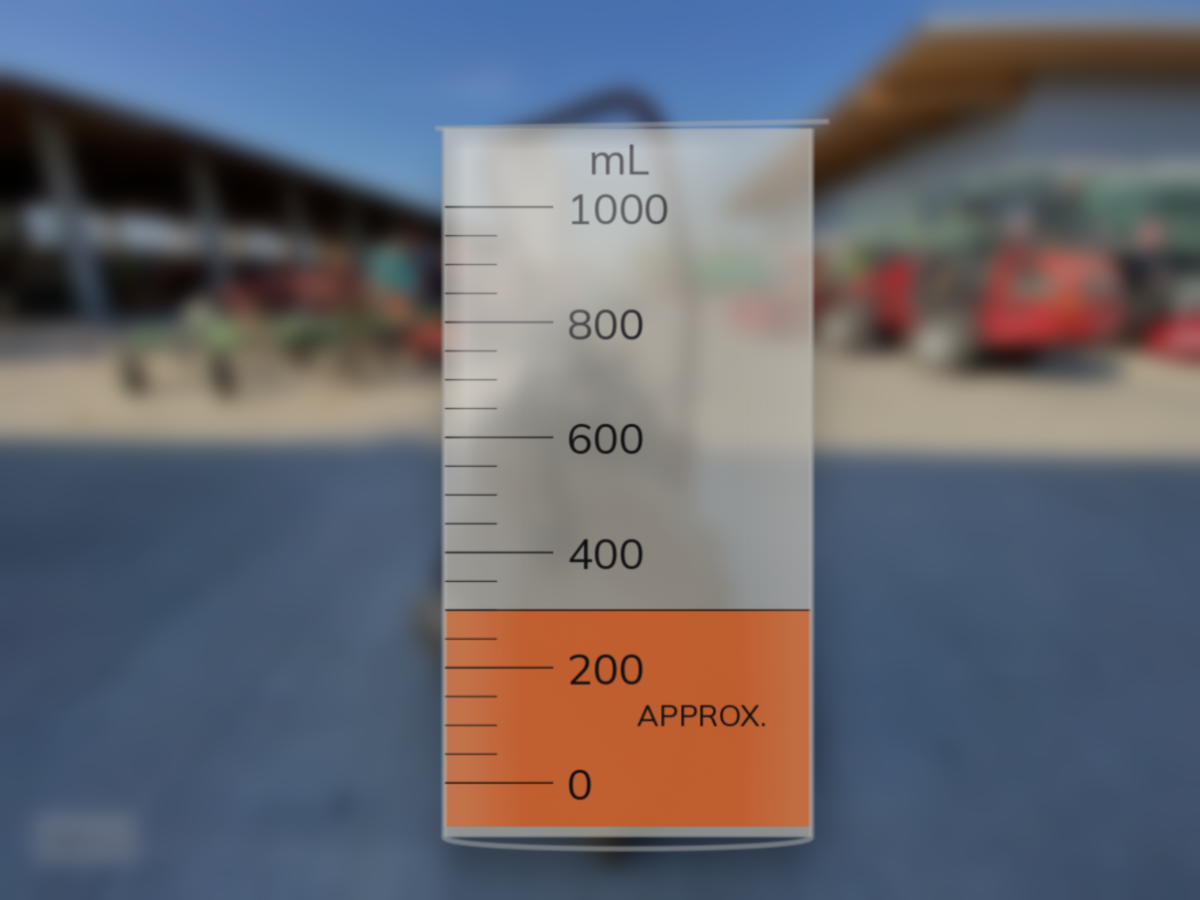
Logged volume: 300 mL
